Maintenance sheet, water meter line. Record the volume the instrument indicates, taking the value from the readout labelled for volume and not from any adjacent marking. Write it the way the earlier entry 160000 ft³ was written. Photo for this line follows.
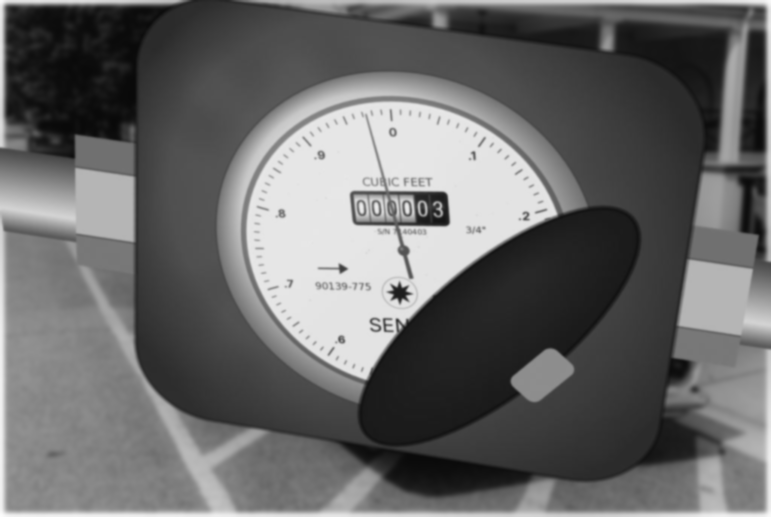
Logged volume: 2.97 ft³
